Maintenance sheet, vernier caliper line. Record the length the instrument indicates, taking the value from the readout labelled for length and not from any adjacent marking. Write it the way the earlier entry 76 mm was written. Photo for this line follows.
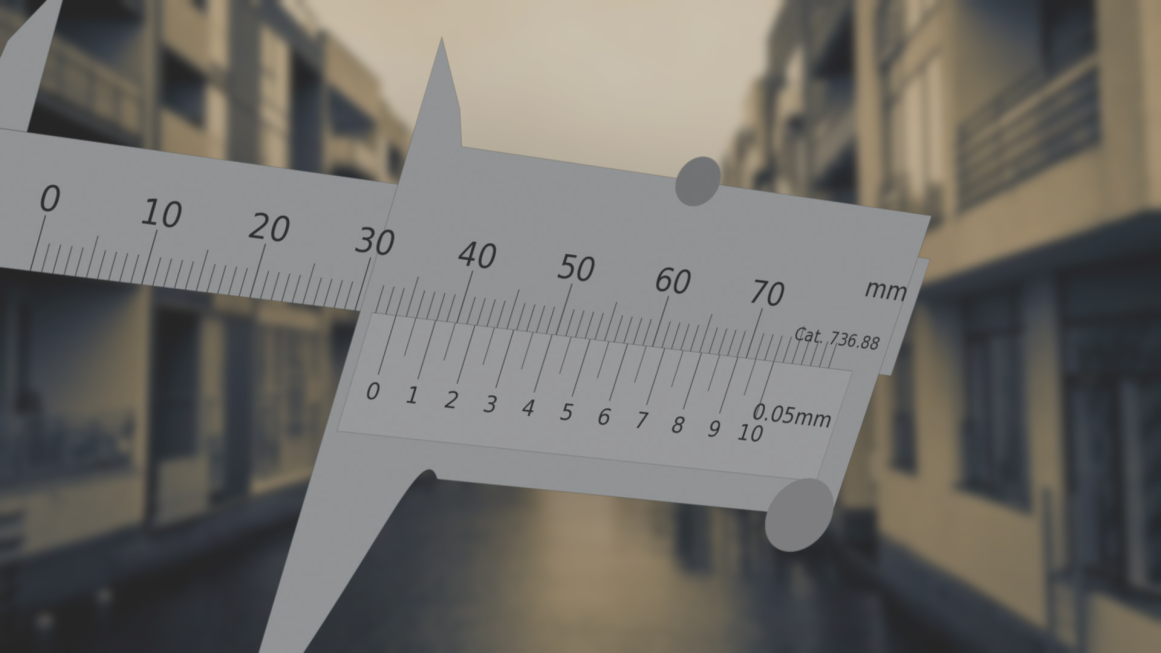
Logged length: 34.0 mm
